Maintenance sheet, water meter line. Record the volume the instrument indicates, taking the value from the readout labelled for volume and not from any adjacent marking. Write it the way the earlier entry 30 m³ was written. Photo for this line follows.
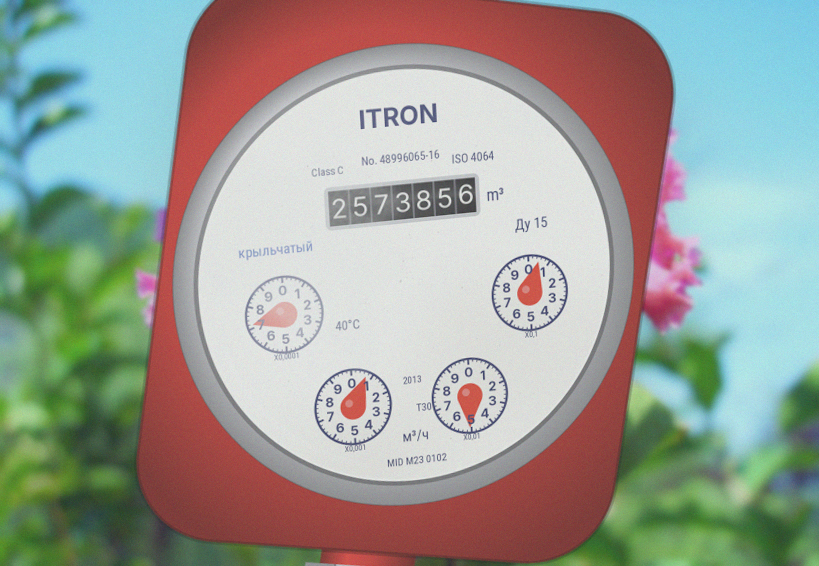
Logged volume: 2573856.0507 m³
